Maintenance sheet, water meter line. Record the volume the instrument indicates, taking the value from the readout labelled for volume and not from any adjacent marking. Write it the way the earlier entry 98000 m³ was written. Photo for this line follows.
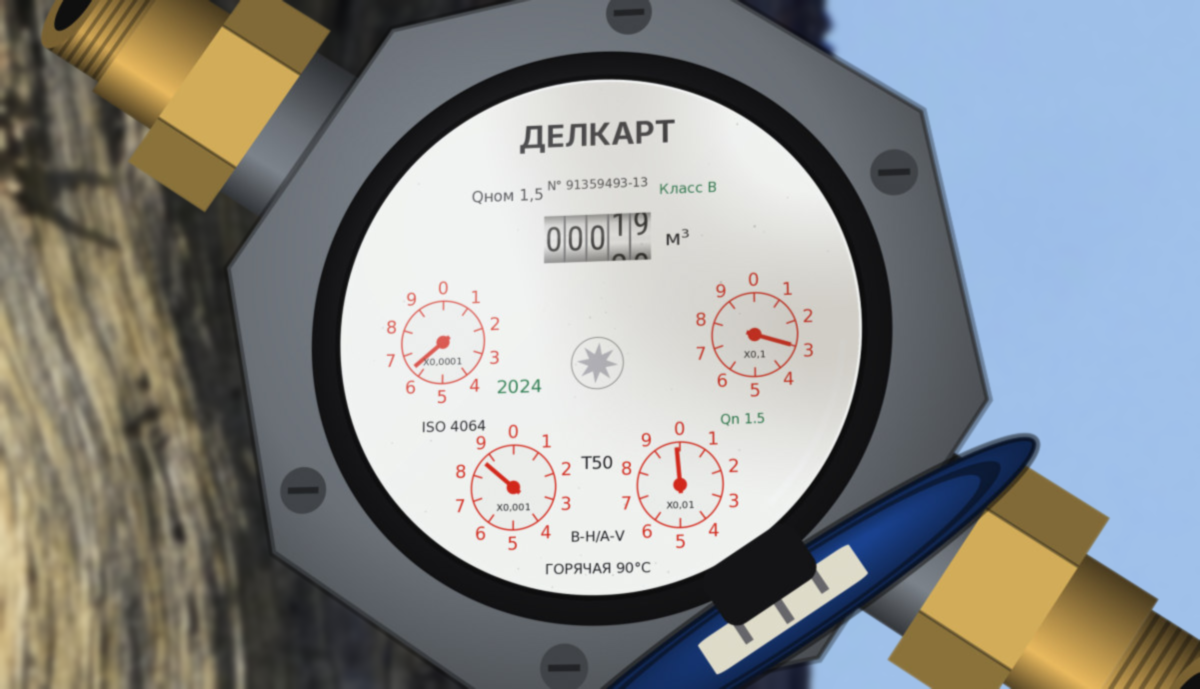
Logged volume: 19.2986 m³
